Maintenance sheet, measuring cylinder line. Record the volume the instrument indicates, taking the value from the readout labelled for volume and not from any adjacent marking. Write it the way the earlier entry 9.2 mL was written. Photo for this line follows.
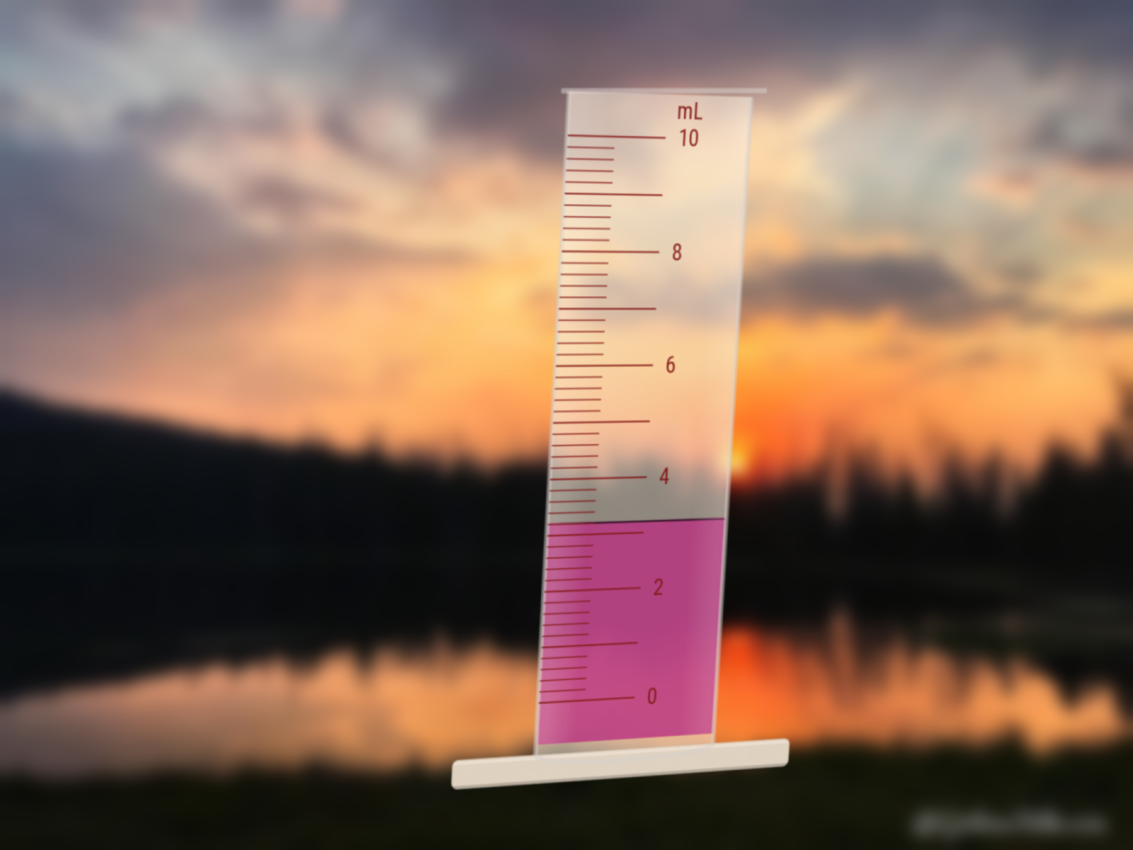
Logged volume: 3.2 mL
